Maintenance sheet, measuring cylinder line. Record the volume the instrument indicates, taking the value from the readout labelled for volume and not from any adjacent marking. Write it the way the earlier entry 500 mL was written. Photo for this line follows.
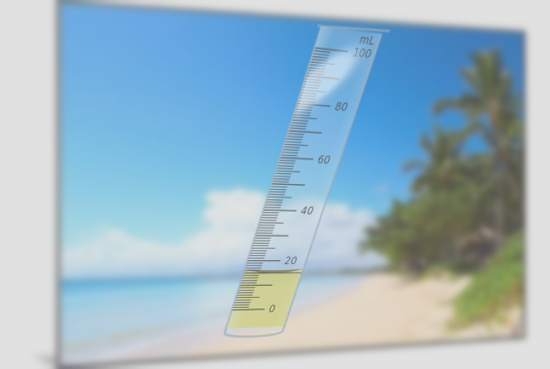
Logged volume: 15 mL
